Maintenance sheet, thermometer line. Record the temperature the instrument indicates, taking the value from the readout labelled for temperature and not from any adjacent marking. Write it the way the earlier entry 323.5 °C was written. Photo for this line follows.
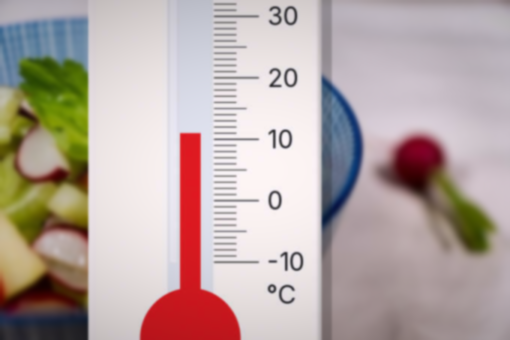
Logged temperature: 11 °C
